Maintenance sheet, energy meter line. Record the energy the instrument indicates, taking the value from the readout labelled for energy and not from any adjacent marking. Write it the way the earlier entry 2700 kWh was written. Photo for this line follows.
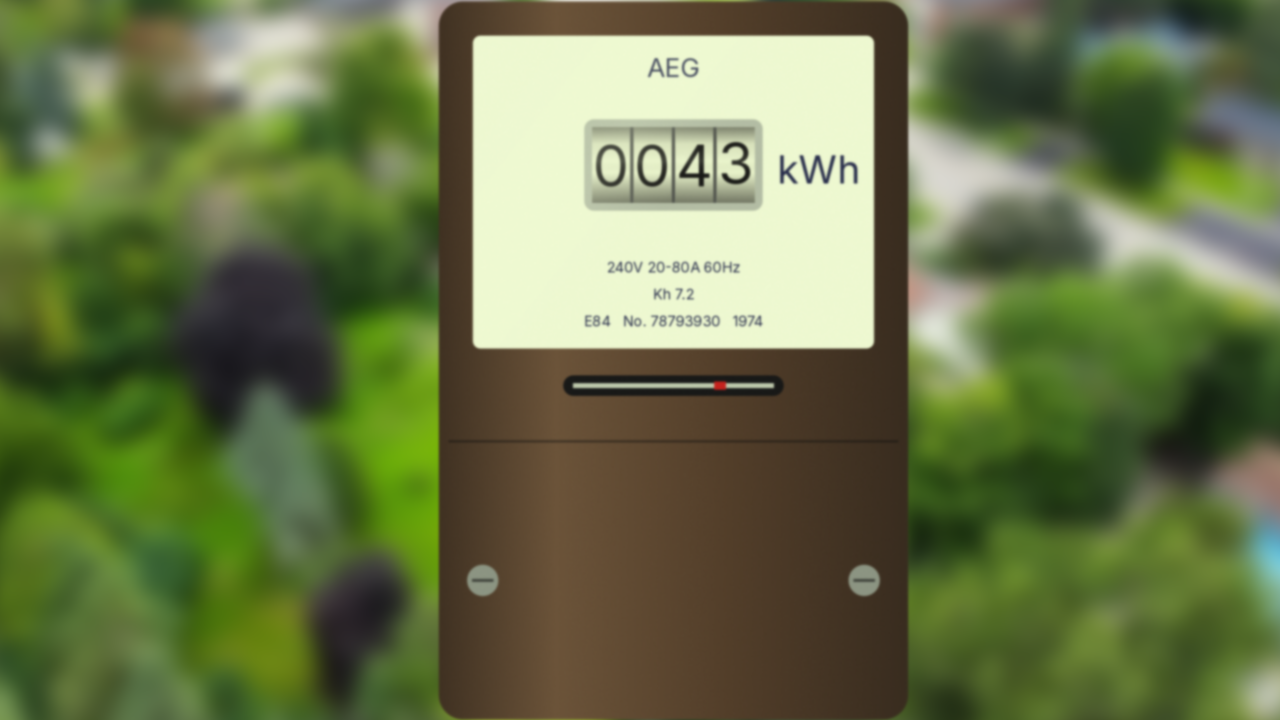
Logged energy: 43 kWh
